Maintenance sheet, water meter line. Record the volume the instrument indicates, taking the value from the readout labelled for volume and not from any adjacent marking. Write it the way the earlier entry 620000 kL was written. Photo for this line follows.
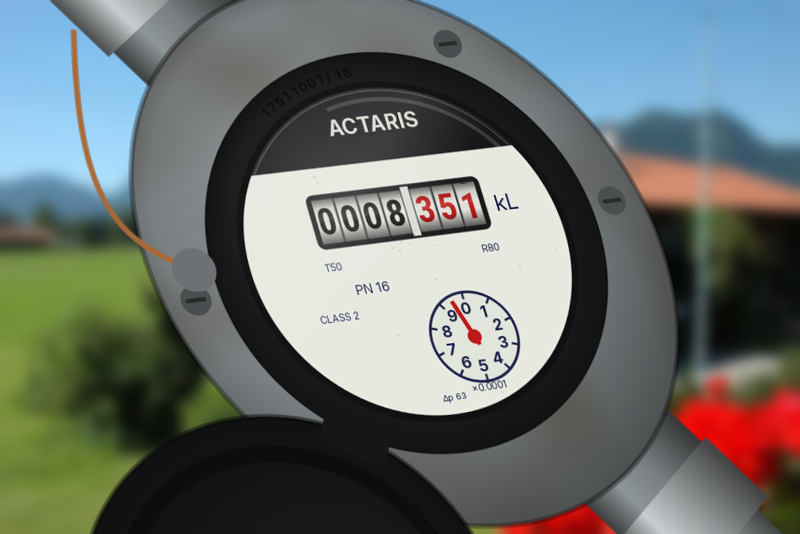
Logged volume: 8.3509 kL
